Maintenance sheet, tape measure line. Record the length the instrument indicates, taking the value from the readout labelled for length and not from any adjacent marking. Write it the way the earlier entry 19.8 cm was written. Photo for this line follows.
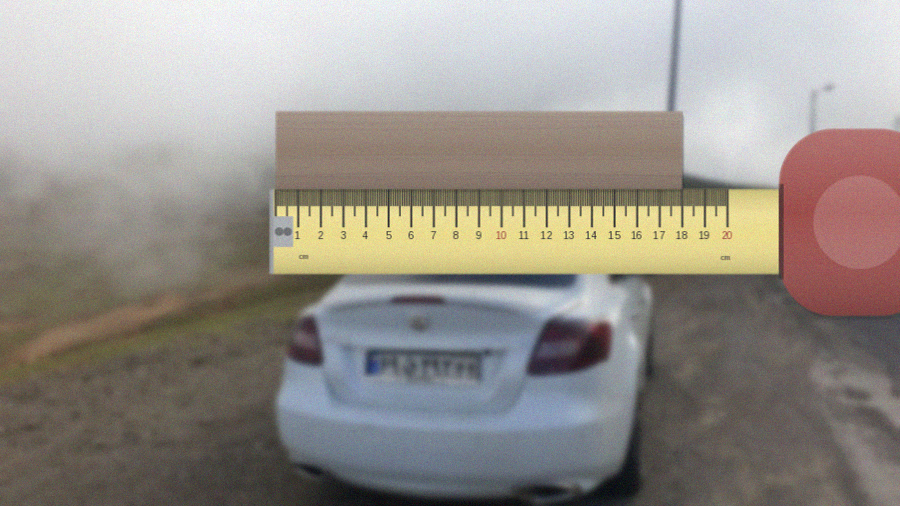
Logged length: 18 cm
